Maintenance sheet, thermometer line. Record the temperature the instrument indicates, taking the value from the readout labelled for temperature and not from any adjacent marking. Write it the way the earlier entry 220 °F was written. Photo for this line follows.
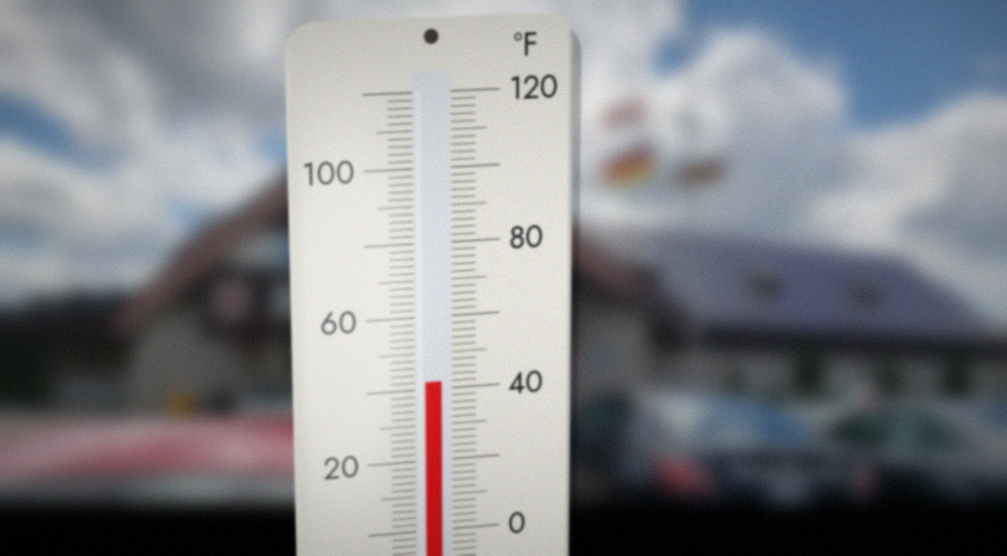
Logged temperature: 42 °F
